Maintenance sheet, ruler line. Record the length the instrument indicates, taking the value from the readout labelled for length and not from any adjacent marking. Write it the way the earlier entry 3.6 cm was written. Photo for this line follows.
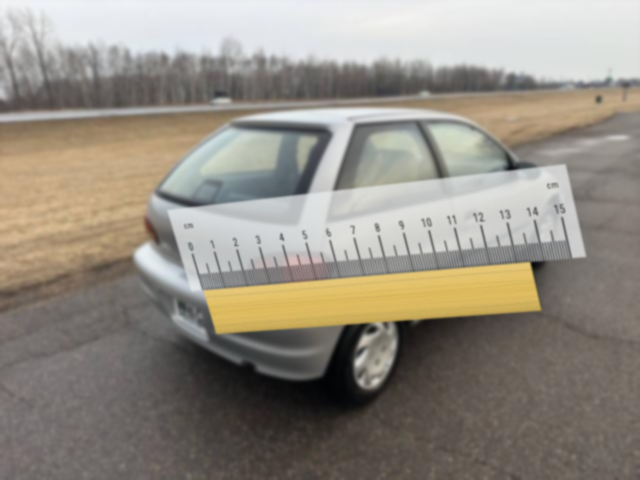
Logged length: 13.5 cm
